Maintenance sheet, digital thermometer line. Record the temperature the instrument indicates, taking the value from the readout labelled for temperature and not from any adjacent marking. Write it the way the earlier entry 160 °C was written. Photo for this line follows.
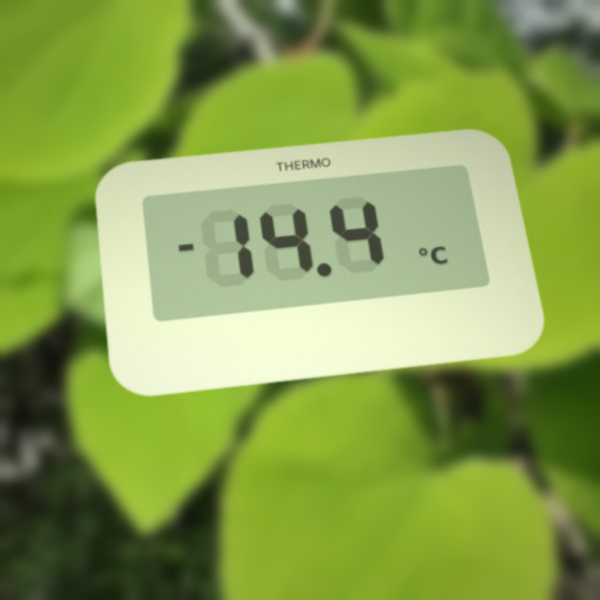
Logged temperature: -14.4 °C
